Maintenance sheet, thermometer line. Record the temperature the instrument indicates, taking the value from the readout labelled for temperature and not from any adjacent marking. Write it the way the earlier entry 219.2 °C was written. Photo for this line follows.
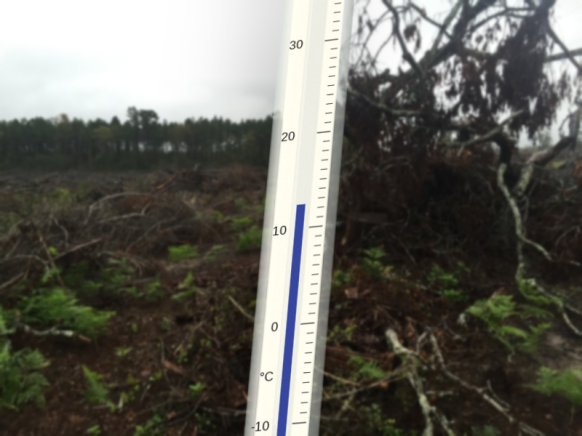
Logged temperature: 12.5 °C
